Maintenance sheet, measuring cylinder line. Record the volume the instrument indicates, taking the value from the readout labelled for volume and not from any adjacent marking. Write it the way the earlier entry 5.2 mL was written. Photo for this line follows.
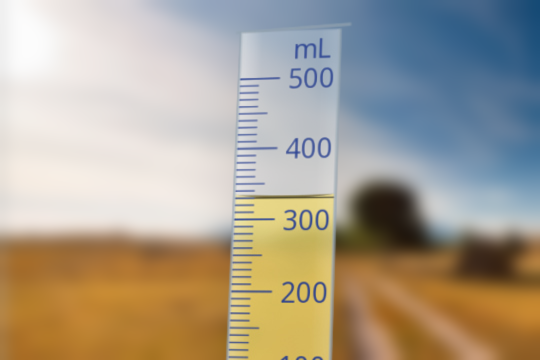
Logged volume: 330 mL
